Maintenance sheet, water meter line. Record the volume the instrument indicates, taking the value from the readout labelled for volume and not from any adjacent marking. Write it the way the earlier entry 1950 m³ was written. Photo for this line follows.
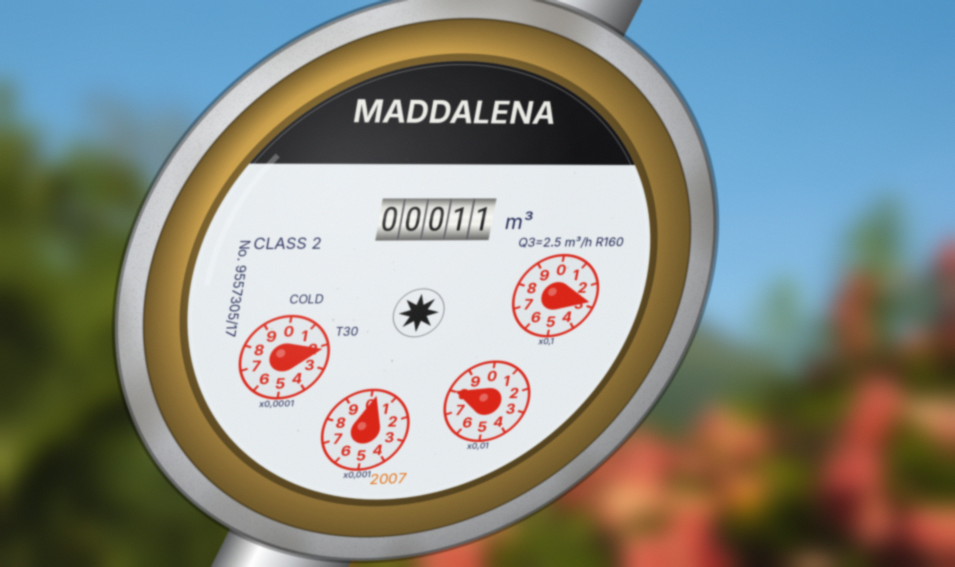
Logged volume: 11.2802 m³
